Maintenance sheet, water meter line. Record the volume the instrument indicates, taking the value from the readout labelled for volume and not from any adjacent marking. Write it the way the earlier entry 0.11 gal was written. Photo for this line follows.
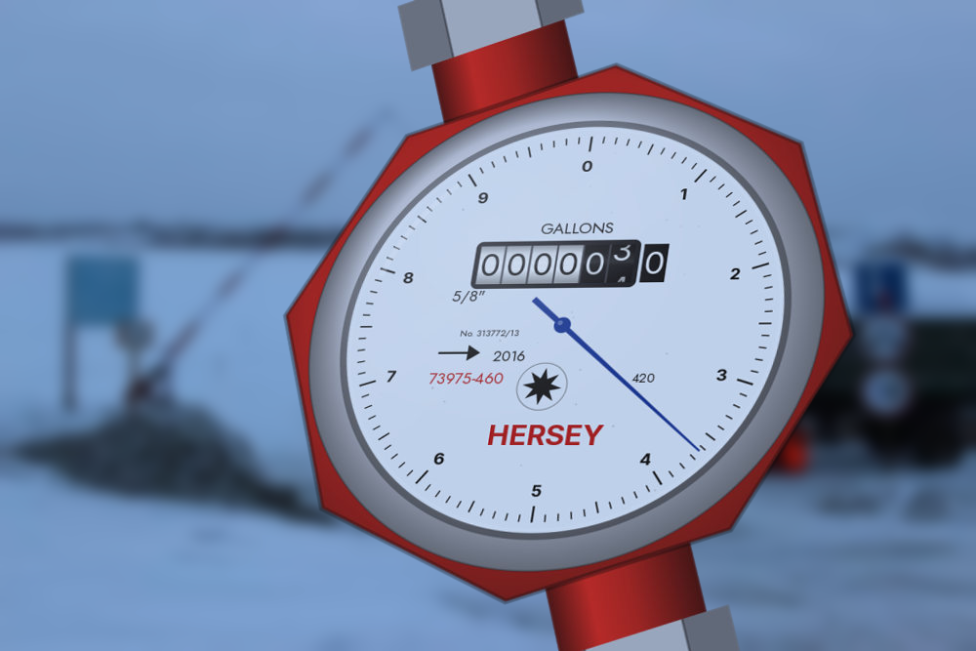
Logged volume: 33.6 gal
